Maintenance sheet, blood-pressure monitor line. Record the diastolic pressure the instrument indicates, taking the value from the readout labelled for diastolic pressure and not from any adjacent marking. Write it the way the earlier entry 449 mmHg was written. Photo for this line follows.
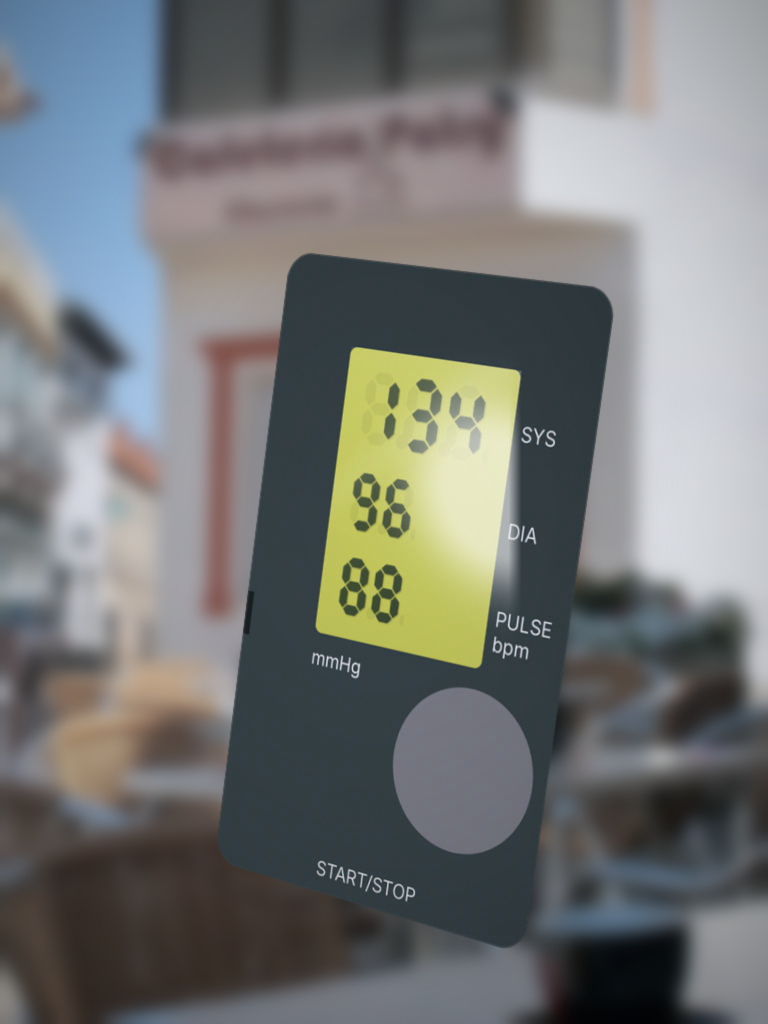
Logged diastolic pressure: 96 mmHg
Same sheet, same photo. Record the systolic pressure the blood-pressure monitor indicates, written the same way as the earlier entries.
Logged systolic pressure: 134 mmHg
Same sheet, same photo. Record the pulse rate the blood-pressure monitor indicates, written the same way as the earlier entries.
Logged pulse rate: 88 bpm
